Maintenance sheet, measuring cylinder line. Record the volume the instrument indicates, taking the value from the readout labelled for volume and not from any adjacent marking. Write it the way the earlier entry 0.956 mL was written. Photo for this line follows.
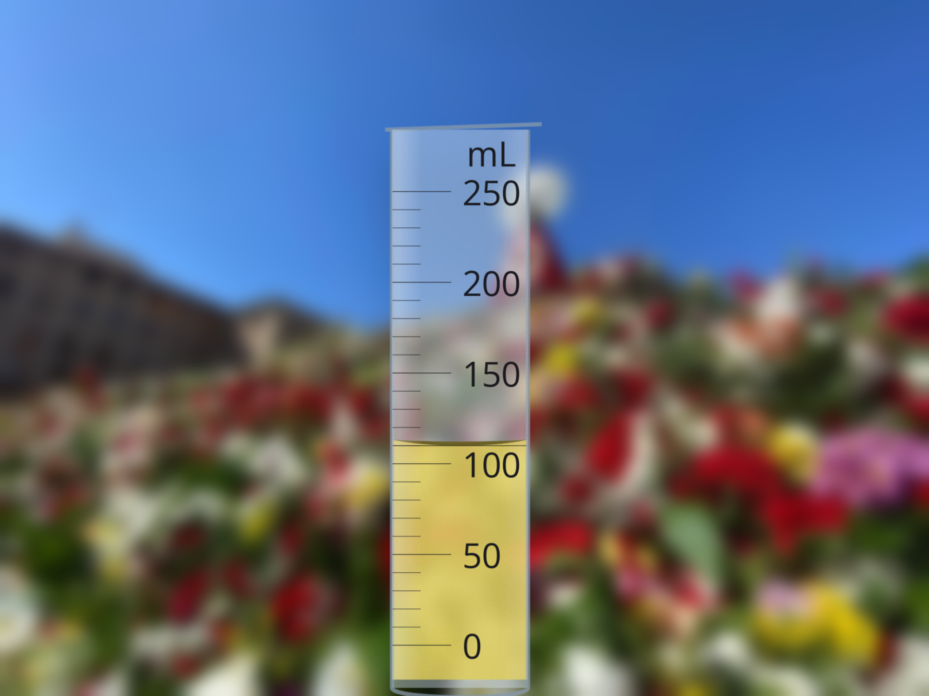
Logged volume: 110 mL
